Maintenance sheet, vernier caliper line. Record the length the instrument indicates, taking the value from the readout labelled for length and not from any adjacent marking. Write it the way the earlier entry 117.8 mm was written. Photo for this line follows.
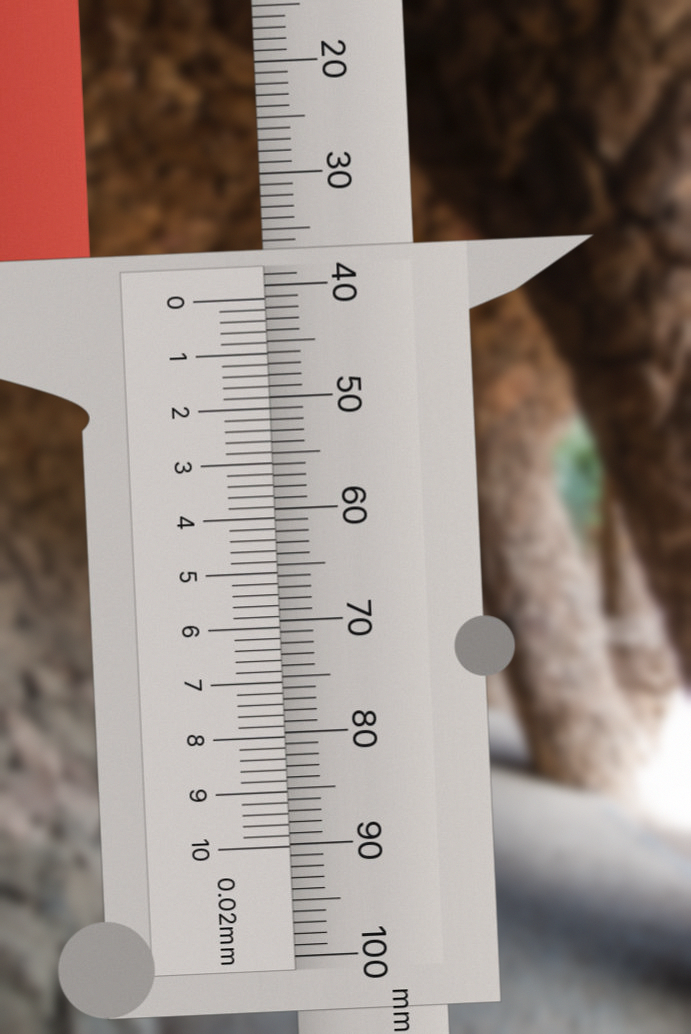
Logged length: 41.2 mm
